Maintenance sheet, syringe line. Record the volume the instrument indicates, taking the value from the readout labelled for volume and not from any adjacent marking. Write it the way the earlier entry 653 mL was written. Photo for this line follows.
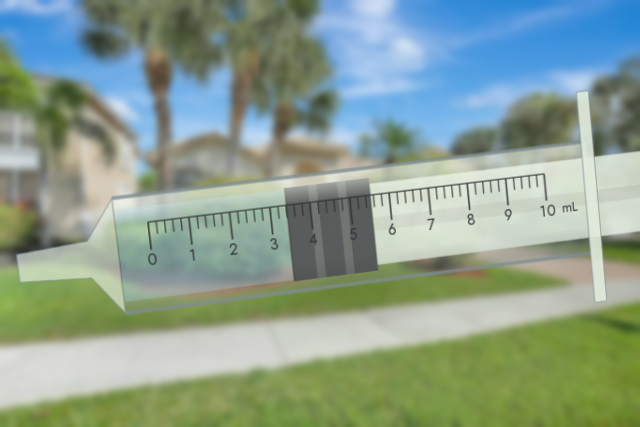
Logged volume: 3.4 mL
